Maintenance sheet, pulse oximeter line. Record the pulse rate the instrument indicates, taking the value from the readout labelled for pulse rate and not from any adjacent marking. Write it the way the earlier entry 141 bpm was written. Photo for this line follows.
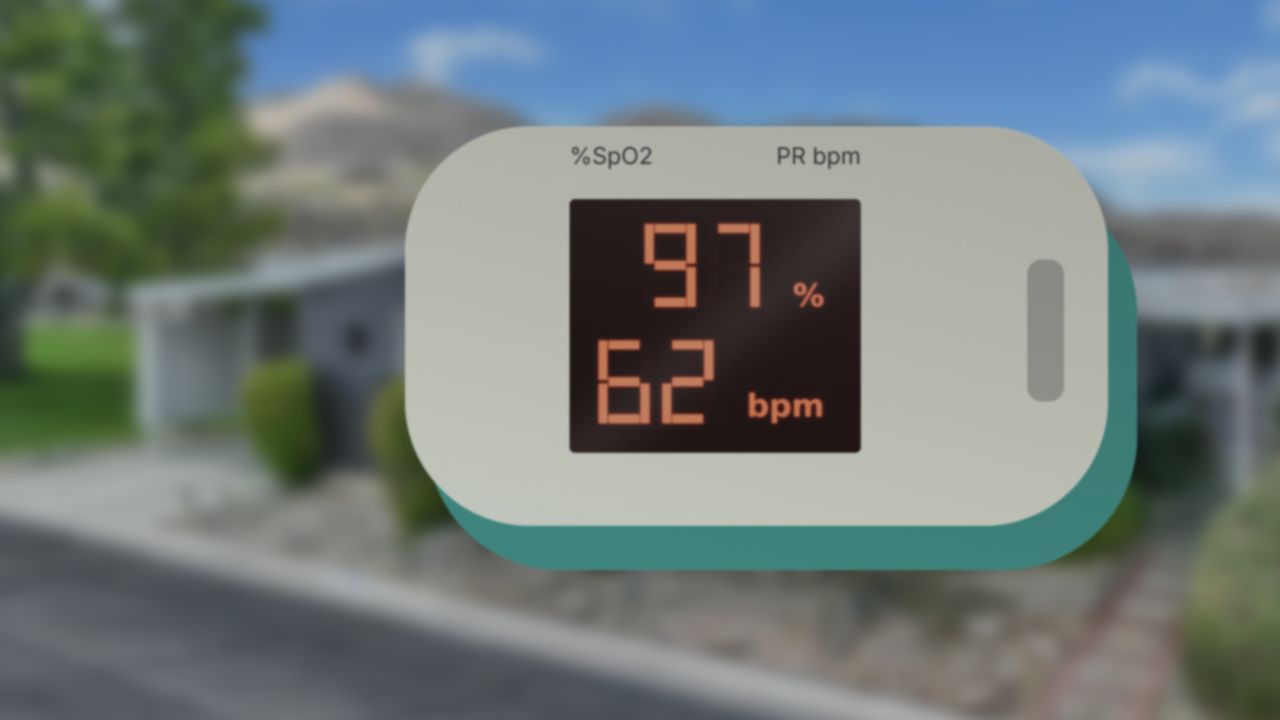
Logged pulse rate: 62 bpm
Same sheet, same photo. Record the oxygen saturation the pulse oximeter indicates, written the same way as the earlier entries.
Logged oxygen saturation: 97 %
